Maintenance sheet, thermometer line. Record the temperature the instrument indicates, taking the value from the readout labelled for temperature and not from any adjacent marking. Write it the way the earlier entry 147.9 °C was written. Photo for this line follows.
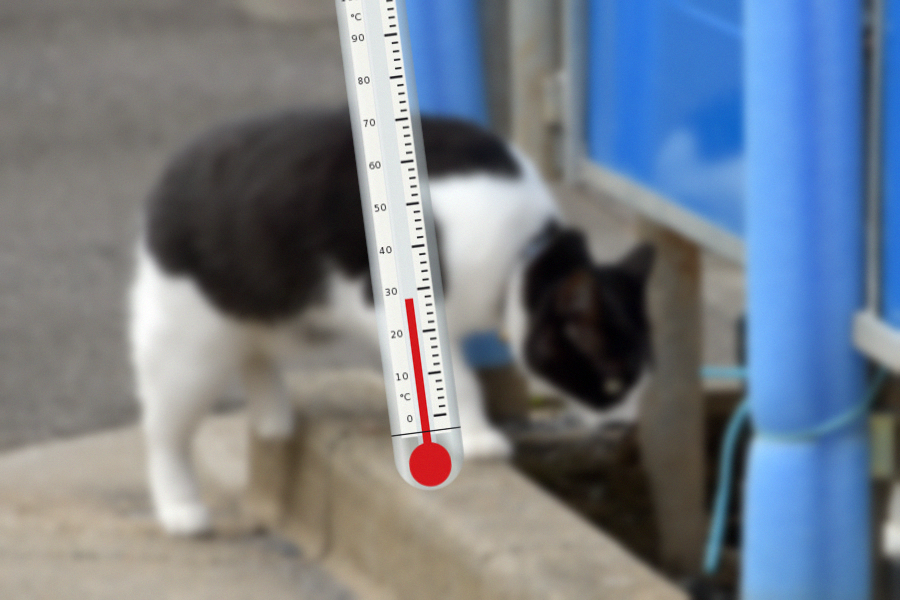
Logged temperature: 28 °C
